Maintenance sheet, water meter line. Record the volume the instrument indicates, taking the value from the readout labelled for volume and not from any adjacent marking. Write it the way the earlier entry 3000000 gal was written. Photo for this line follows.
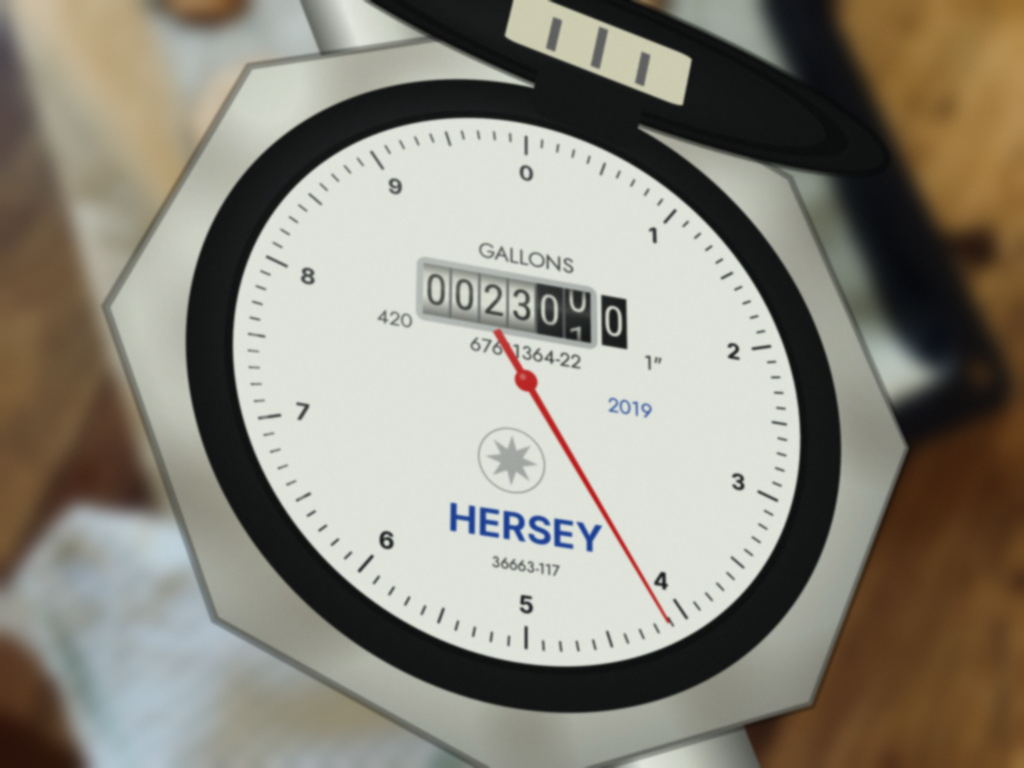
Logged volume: 23004.1 gal
